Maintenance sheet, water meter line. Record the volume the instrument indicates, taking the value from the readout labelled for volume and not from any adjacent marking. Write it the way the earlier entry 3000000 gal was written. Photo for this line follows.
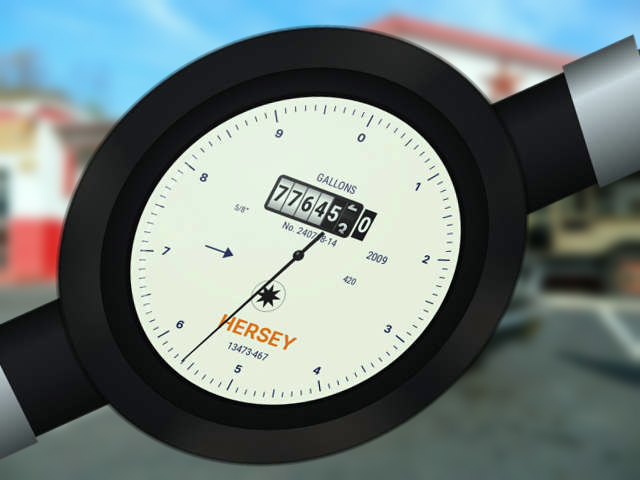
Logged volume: 7764525.6 gal
